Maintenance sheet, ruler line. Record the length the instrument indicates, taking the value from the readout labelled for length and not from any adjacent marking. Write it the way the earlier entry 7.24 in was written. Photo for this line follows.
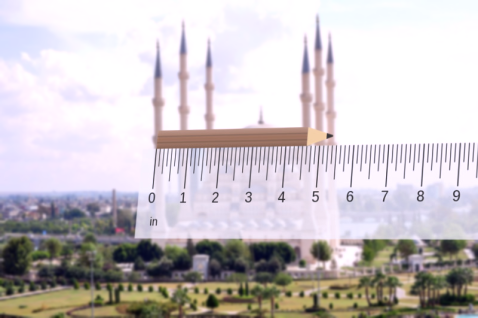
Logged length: 5.375 in
